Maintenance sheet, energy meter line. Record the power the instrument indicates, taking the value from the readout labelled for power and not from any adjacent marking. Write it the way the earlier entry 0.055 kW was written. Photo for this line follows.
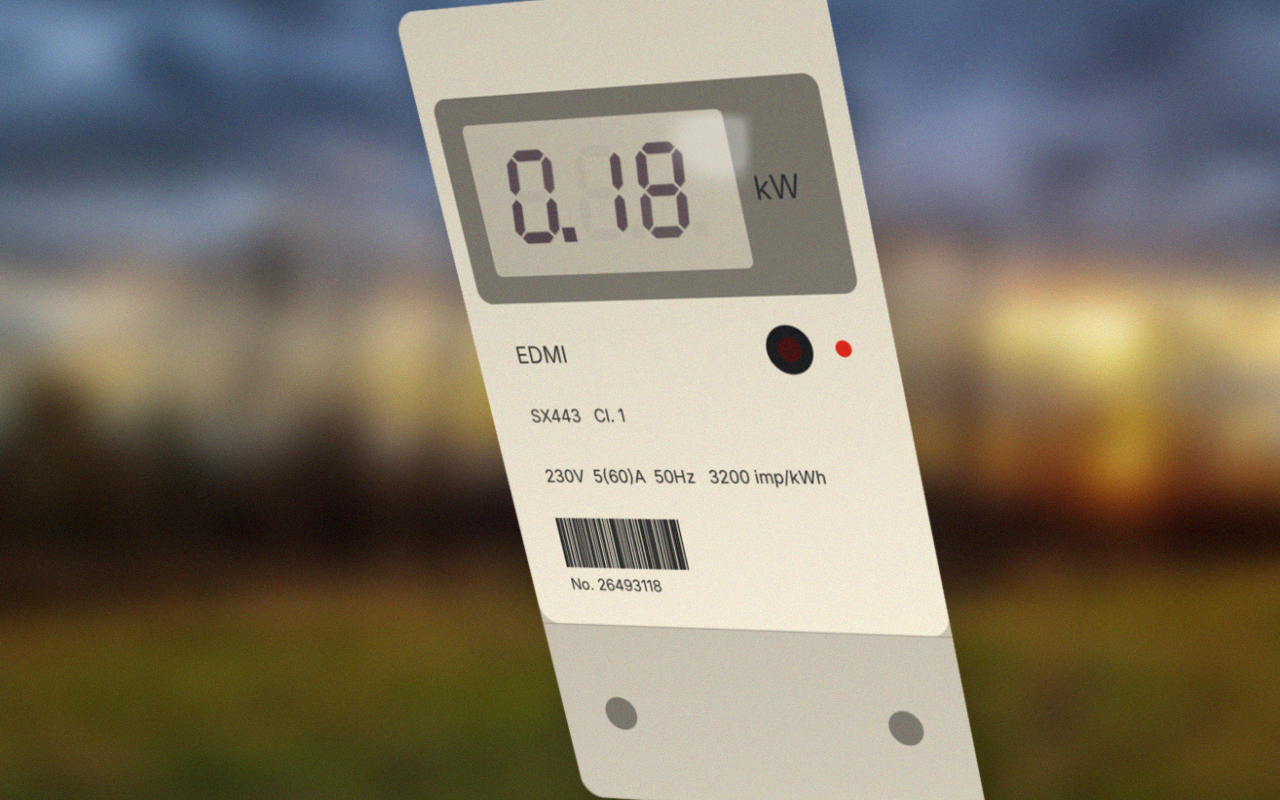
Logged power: 0.18 kW
